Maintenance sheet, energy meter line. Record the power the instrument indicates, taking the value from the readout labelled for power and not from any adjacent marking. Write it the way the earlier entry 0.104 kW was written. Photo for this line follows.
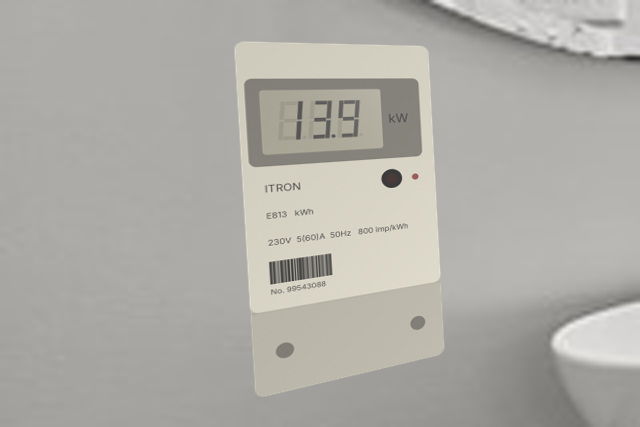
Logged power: 13.9 kW
